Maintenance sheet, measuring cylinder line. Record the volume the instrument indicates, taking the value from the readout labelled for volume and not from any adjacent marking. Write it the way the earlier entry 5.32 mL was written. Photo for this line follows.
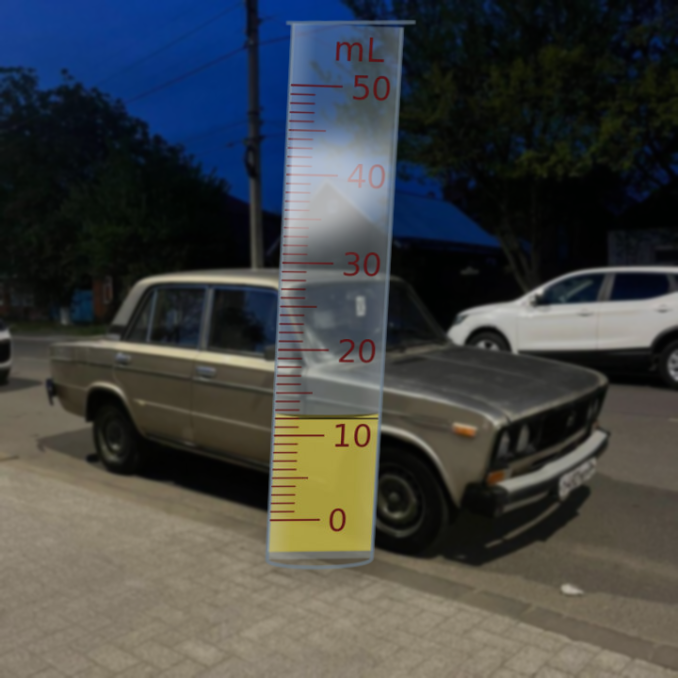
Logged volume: 12 mL
